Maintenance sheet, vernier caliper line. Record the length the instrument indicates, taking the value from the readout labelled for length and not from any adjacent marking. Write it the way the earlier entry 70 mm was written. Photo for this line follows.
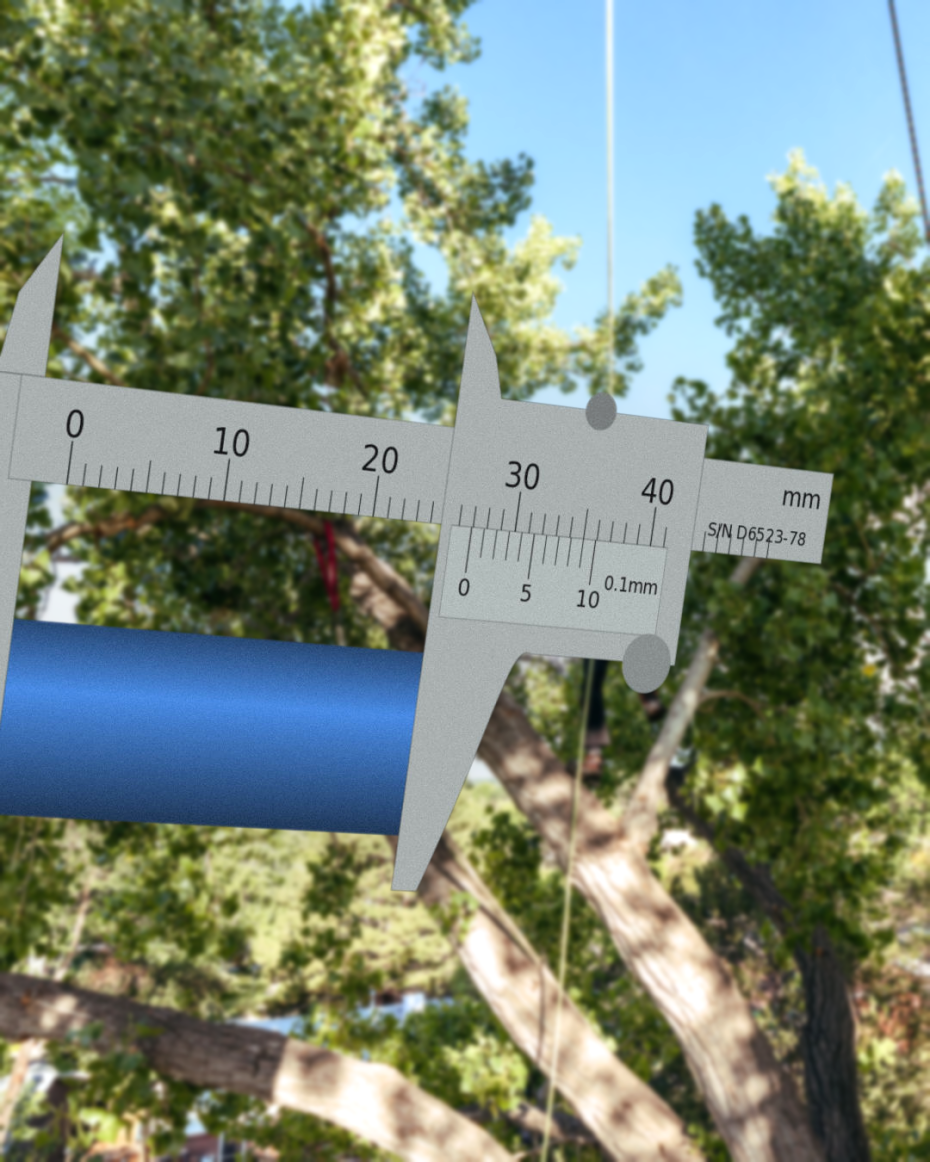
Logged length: 26.9 mm
